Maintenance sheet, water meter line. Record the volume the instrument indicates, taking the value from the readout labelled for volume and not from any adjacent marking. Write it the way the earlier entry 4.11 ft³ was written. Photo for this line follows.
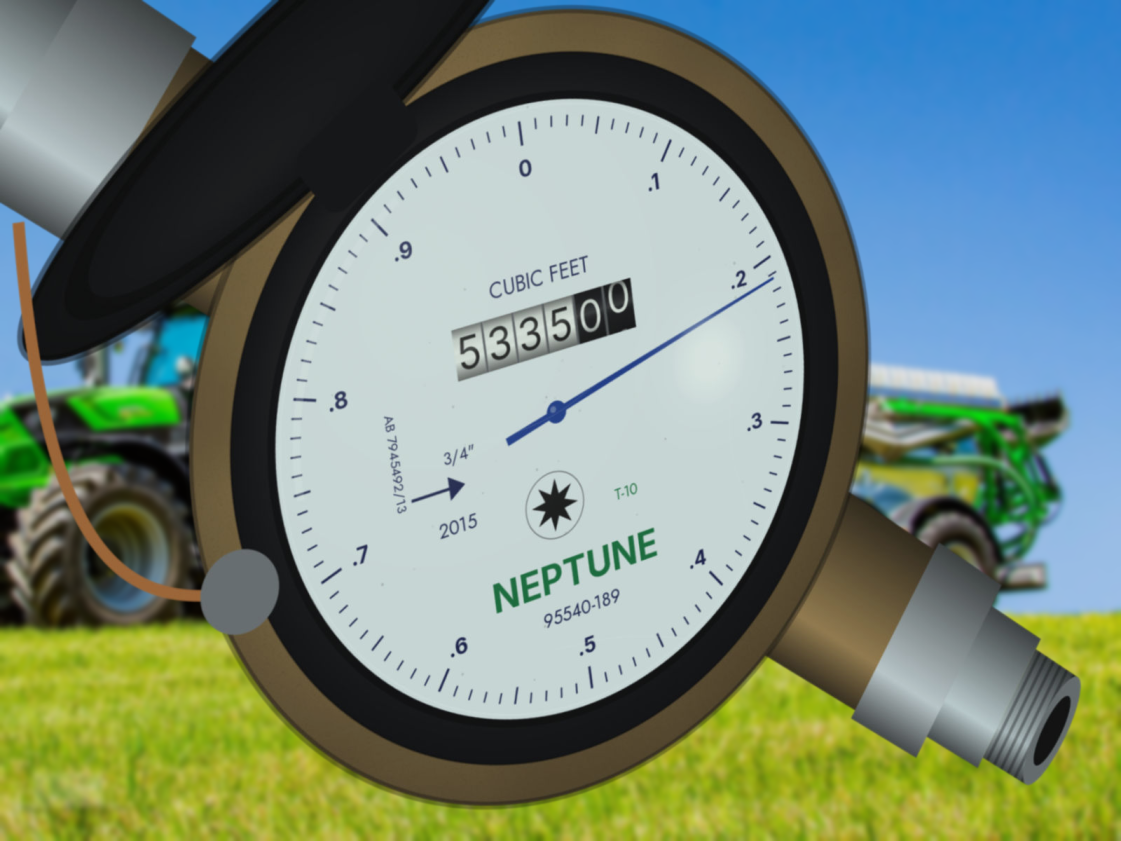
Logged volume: 533500.21 ft³
